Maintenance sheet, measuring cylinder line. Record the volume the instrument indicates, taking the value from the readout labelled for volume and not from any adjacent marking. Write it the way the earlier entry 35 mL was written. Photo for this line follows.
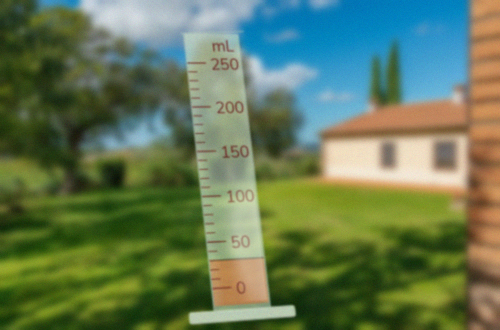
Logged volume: 30 mL
